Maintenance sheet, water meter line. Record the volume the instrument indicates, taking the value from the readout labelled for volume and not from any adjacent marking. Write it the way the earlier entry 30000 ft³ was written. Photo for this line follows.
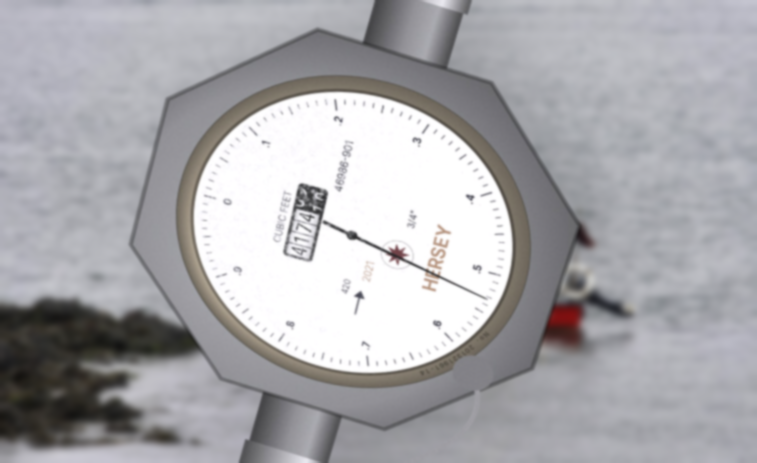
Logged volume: 417409.53 ft³
